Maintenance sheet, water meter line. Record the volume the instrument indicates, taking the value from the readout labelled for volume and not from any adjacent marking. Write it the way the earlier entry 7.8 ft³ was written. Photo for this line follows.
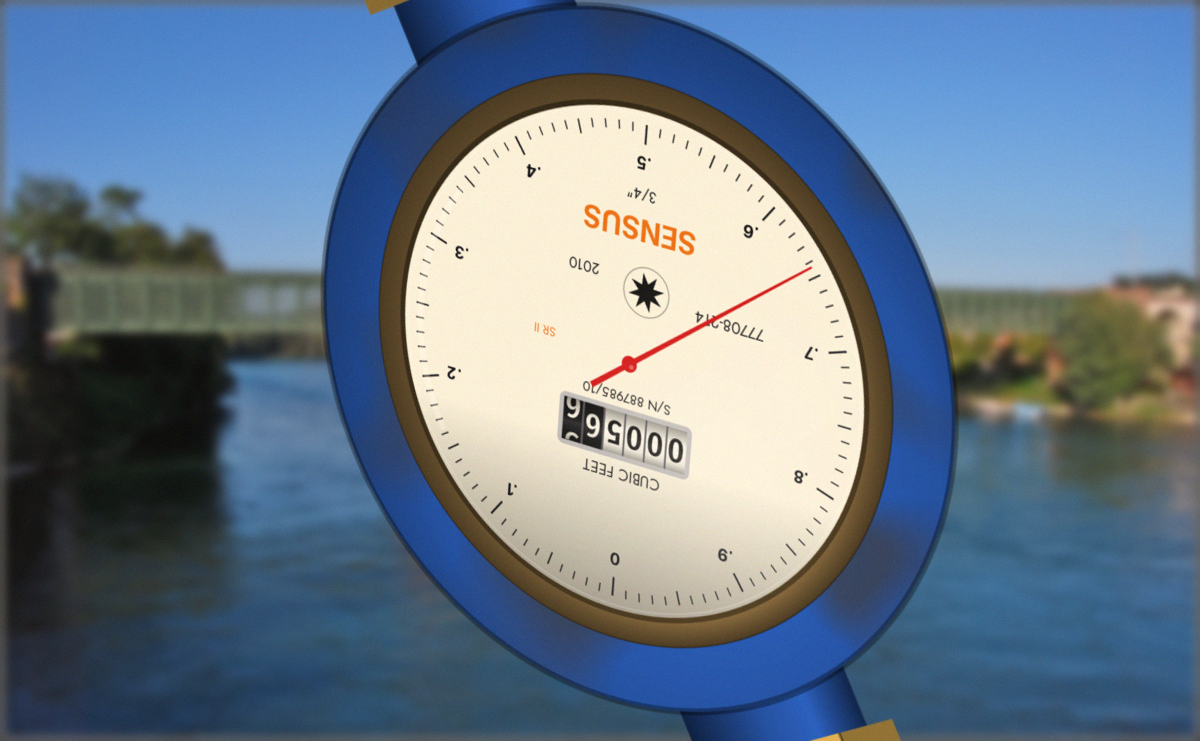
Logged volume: 565.64 ft³
